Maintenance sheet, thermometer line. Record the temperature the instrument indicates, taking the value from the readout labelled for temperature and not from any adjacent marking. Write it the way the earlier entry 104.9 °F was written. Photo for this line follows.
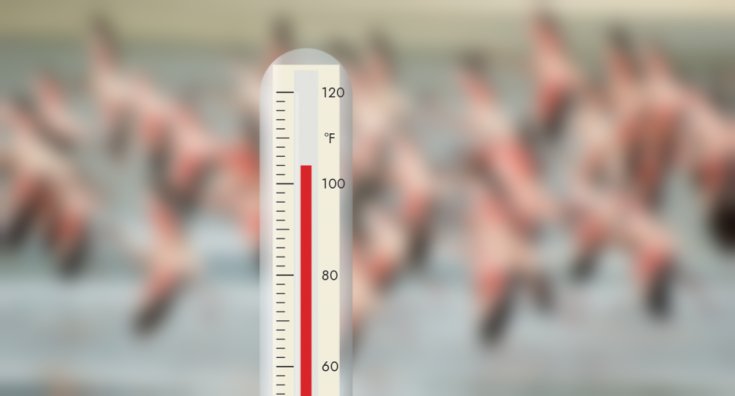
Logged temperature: 104 °F
